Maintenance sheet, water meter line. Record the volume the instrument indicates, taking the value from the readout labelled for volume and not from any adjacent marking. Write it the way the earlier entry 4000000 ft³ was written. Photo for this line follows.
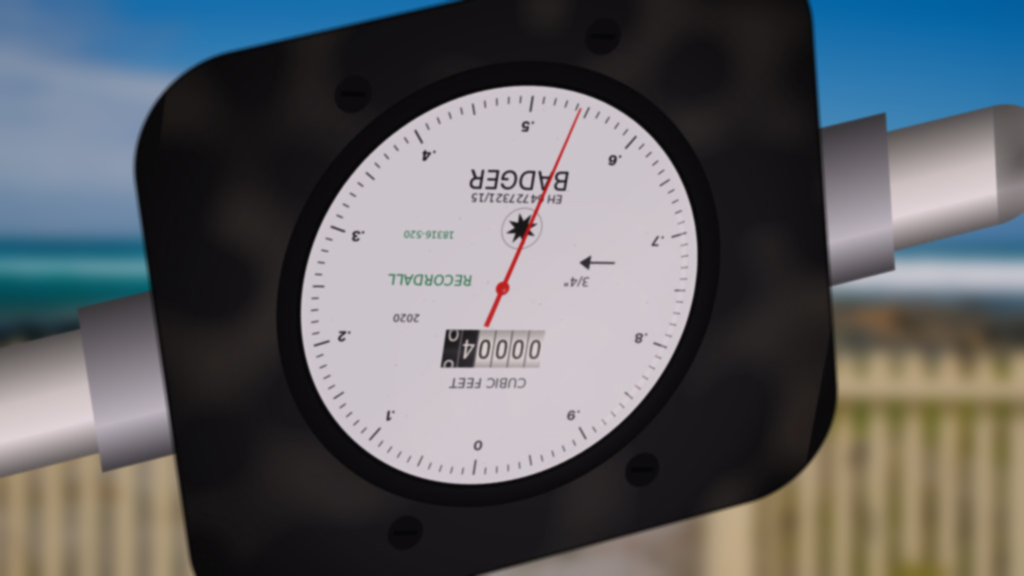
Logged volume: 48.54 ft³
